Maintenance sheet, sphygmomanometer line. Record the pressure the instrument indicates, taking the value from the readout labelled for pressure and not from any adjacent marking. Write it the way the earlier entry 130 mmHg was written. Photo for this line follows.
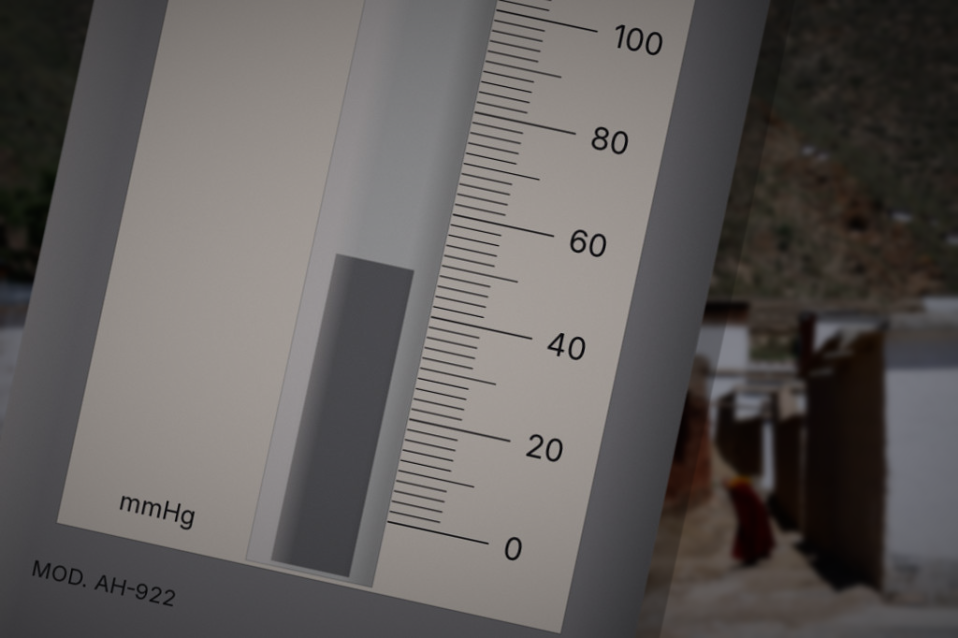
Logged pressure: 48 mmHg
